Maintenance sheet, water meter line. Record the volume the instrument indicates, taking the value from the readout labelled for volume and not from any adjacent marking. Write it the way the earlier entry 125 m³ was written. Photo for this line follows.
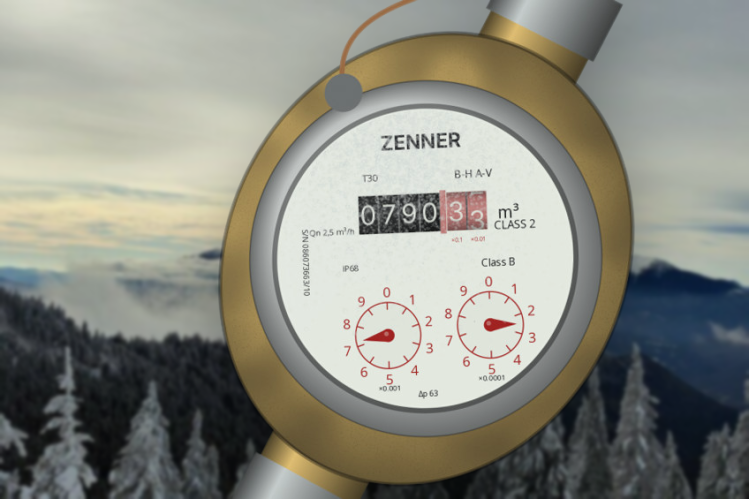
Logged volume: 790.3272 m³
